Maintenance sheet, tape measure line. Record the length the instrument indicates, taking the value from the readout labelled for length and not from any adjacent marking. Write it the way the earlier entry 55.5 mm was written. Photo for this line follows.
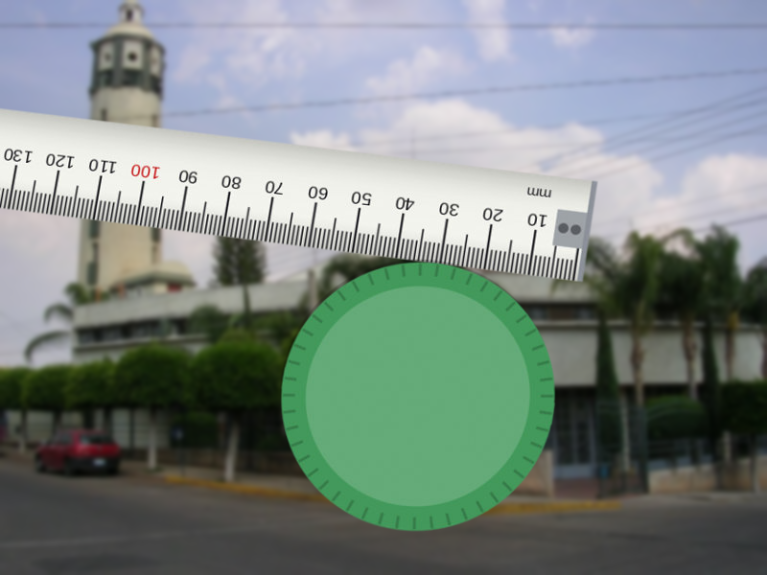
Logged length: 61 mm
